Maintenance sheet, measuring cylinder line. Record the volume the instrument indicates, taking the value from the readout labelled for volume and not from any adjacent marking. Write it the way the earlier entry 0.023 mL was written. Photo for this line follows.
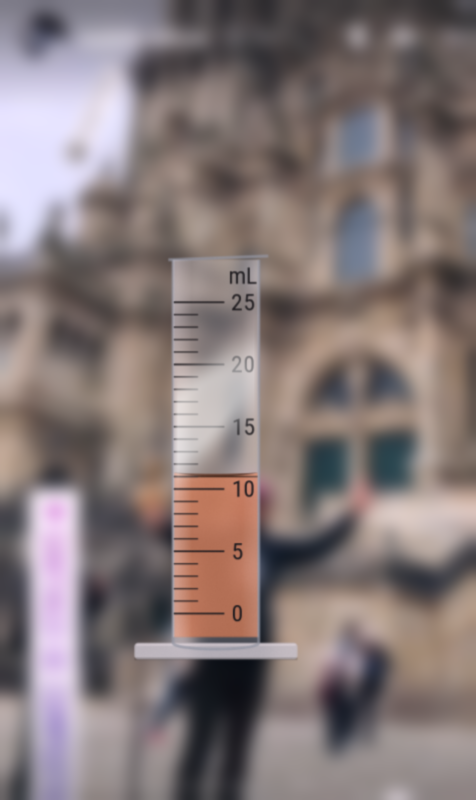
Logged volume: 11 mL
